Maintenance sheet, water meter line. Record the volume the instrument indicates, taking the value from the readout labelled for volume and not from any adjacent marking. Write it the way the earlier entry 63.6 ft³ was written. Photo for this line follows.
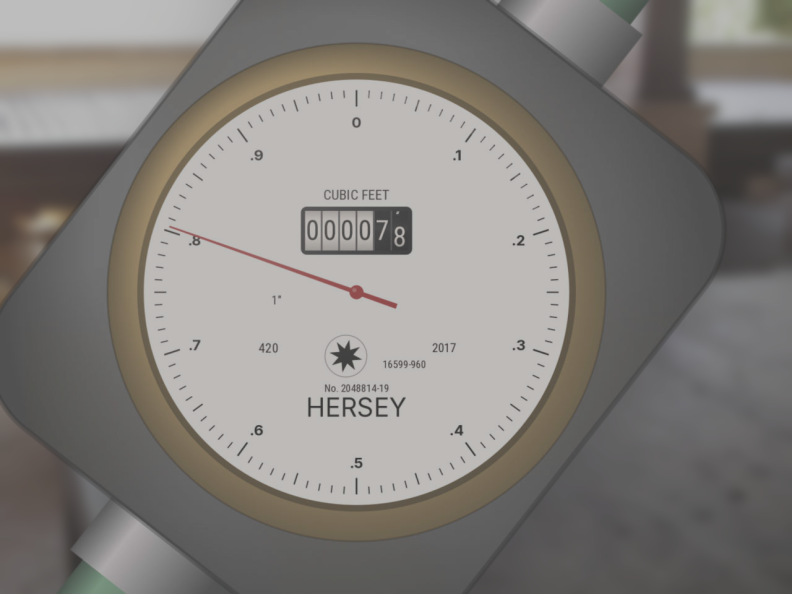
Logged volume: 77.80 ft³
